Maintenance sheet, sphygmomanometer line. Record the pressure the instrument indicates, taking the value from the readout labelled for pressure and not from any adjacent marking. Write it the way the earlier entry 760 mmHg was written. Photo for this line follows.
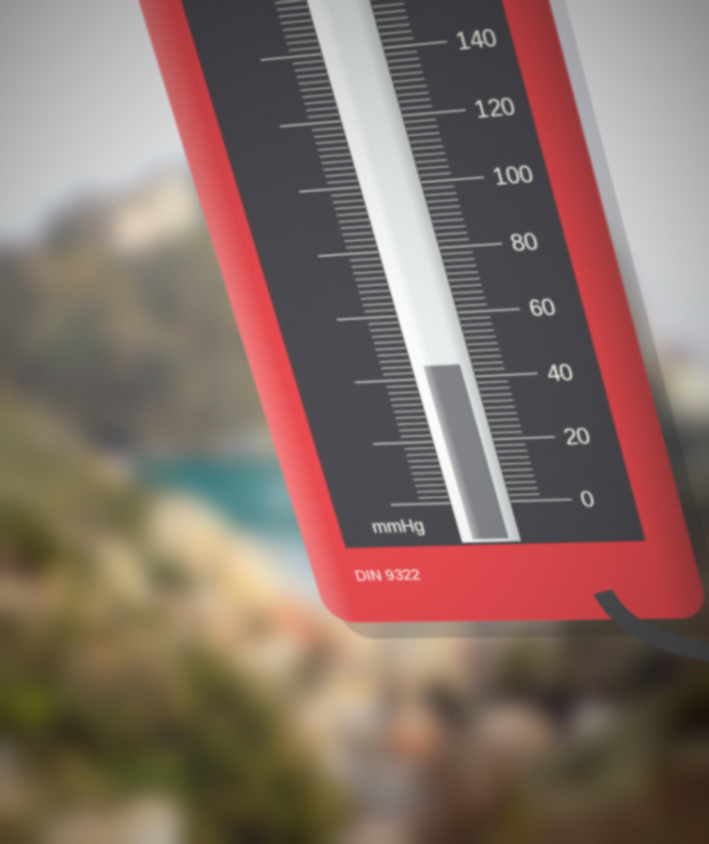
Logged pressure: 44 mmHg
